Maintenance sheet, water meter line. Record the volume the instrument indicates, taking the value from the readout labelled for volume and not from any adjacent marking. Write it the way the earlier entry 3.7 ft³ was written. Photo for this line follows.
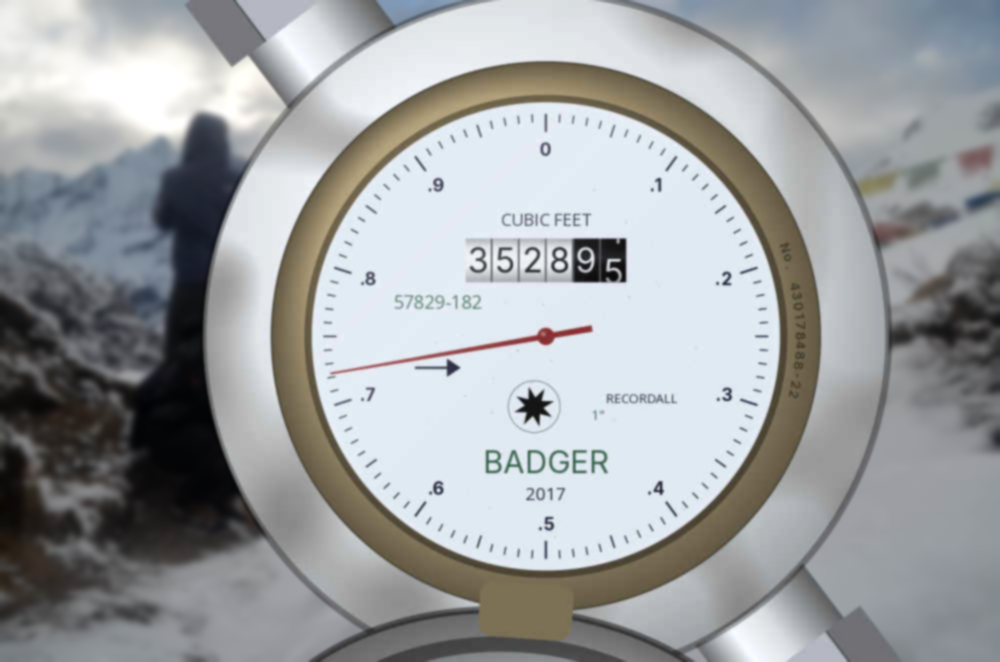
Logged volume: 352894.72 ft³
